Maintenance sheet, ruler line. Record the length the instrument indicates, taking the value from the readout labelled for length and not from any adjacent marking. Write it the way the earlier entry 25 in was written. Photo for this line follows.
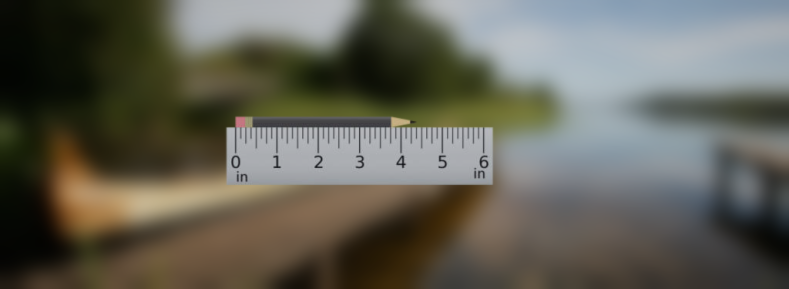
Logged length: 4.375 in
